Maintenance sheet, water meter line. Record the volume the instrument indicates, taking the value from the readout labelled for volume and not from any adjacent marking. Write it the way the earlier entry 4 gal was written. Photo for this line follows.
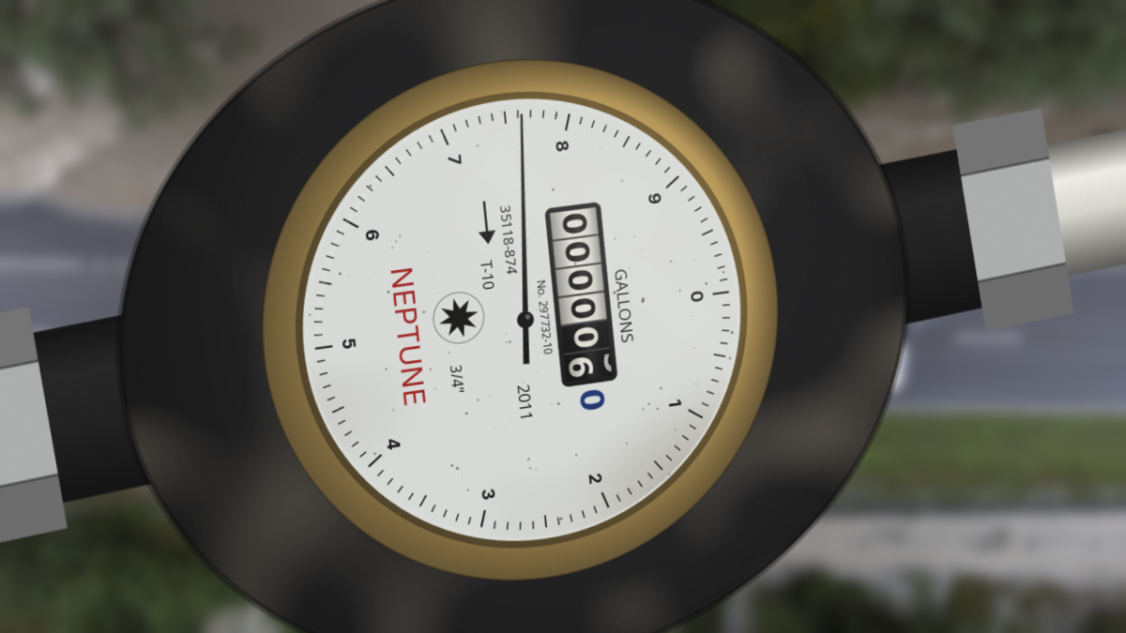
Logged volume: 57.6 gal
